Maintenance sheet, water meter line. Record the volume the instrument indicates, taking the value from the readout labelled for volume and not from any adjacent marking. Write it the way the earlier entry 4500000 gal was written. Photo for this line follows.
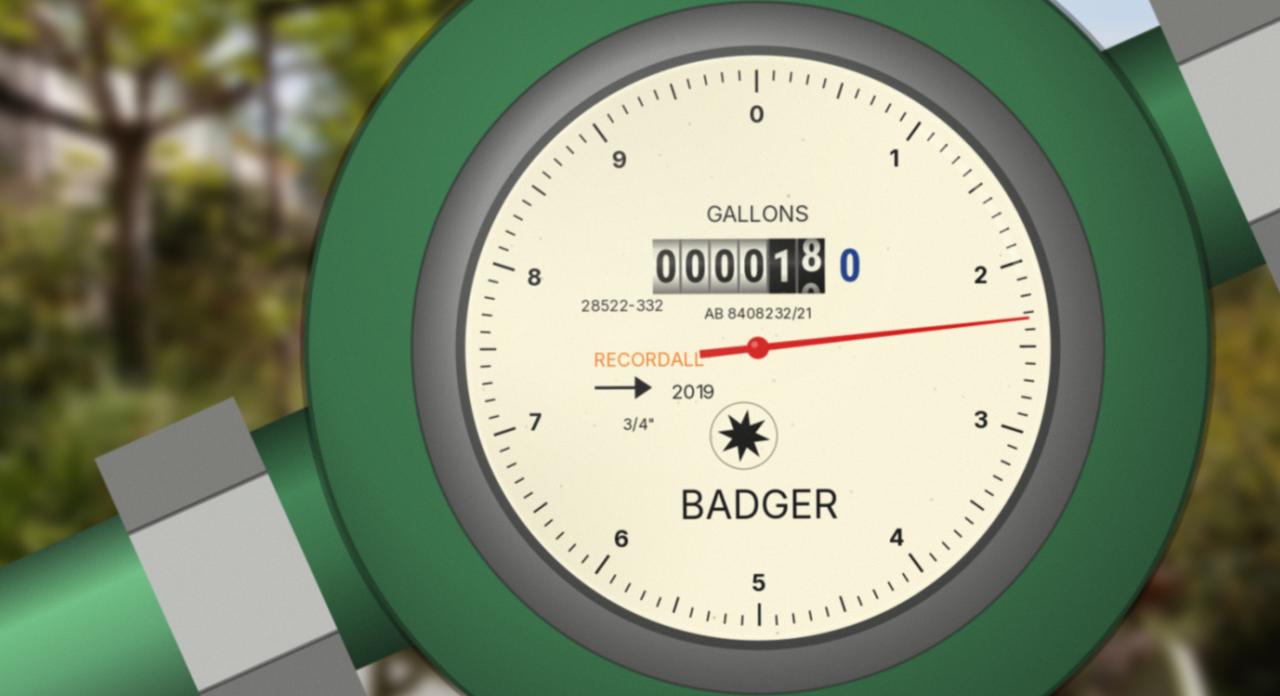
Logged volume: 182.3 gal
